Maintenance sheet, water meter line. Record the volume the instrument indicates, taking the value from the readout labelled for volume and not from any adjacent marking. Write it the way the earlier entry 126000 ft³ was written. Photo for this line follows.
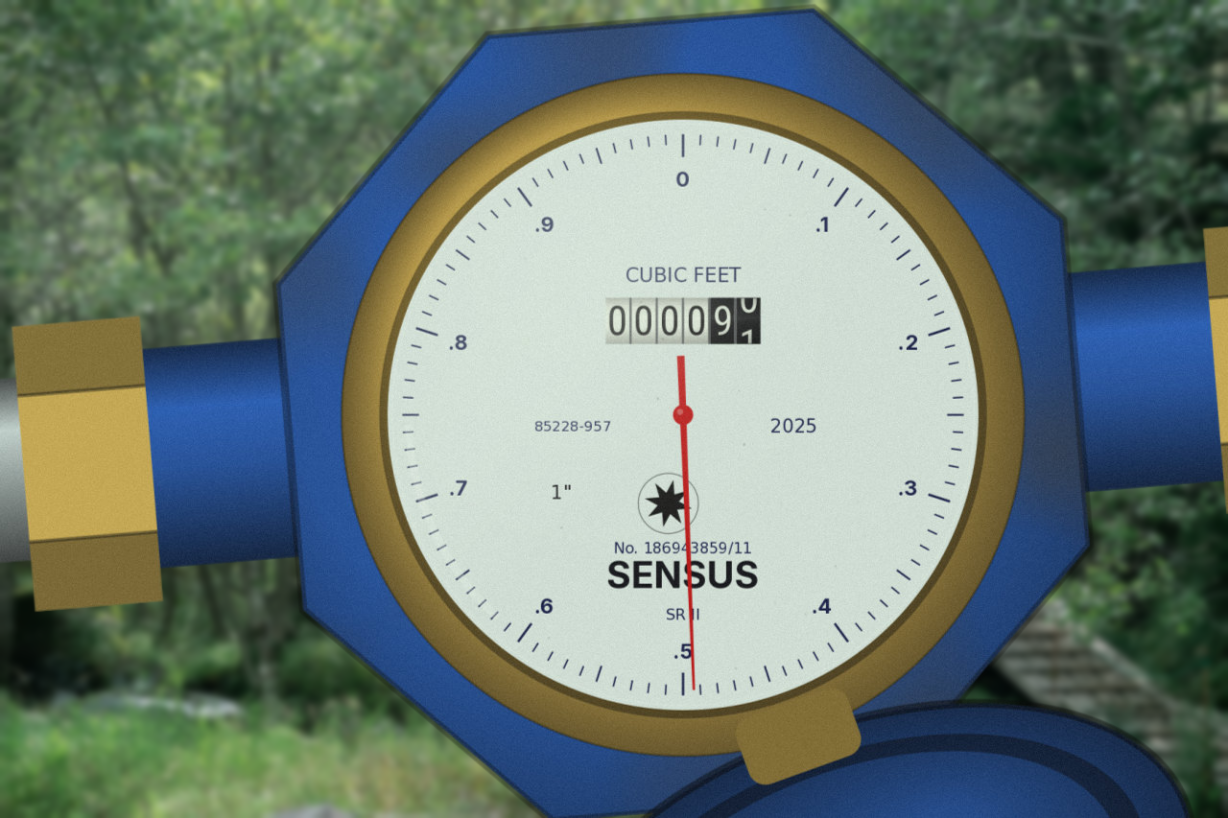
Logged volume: 90.49 ft³
